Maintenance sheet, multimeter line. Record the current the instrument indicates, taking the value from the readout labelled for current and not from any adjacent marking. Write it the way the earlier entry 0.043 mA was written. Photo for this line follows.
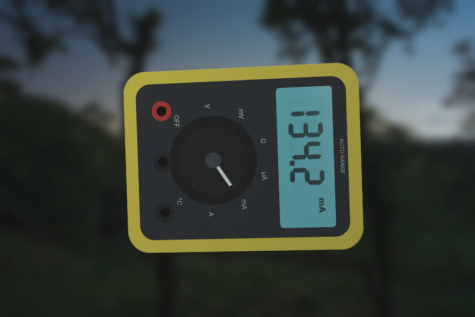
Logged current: 134.2 mA
